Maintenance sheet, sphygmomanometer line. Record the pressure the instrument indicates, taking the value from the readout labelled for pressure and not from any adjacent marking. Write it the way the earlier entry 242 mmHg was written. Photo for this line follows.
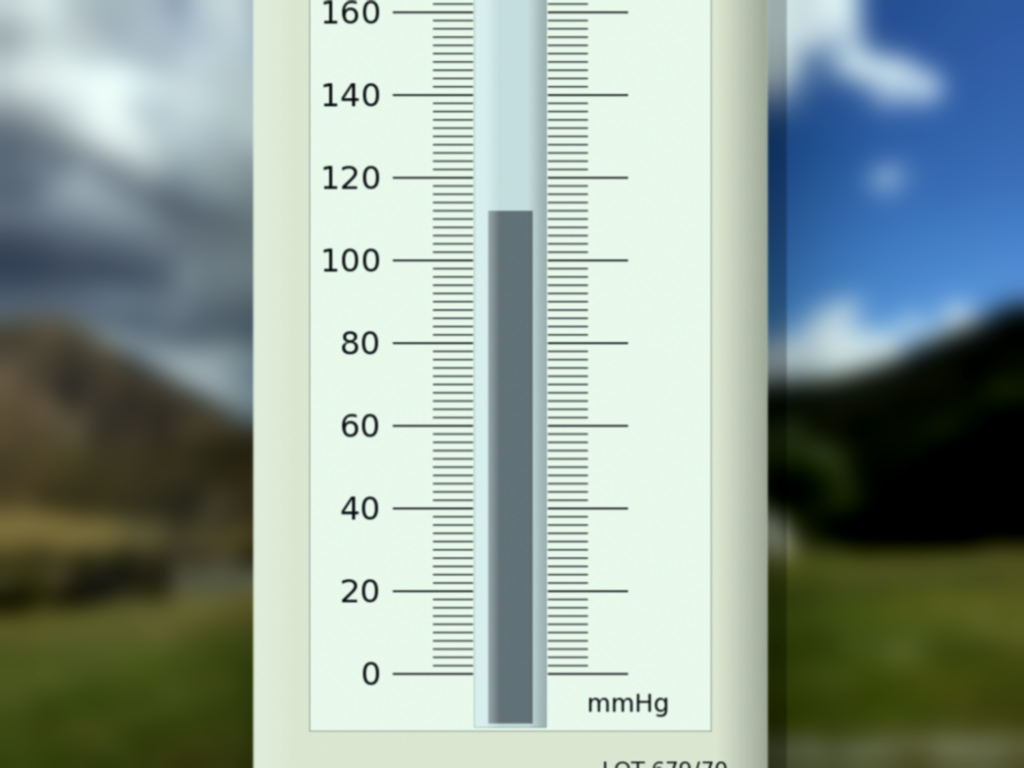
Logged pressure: 112 mmHg
